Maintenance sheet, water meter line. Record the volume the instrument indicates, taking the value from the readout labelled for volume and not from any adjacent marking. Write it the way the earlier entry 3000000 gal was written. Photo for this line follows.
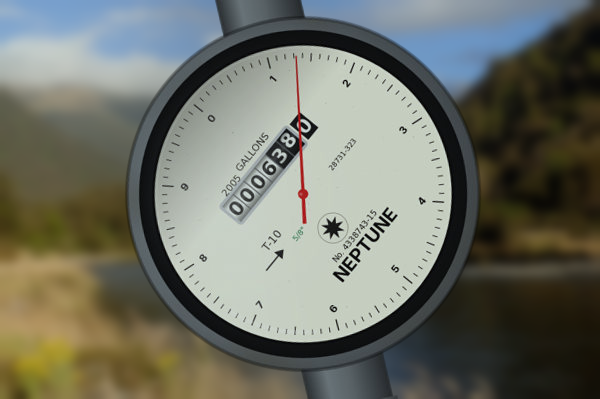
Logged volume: 6381.3 gal
